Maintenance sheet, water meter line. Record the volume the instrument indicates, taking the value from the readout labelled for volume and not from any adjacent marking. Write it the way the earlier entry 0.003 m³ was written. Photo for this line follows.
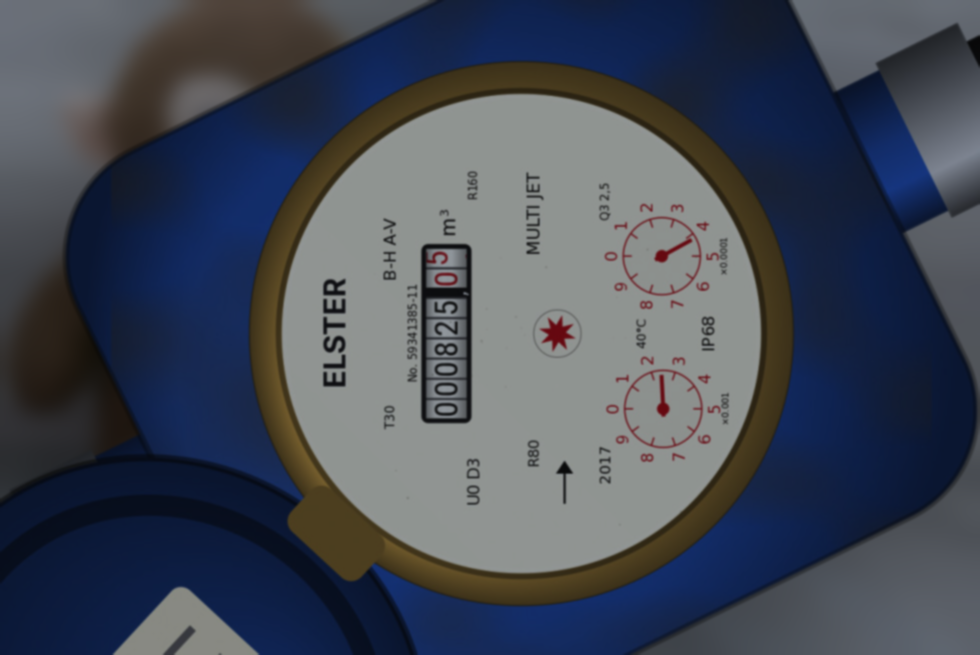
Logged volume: 825.0524 m³
